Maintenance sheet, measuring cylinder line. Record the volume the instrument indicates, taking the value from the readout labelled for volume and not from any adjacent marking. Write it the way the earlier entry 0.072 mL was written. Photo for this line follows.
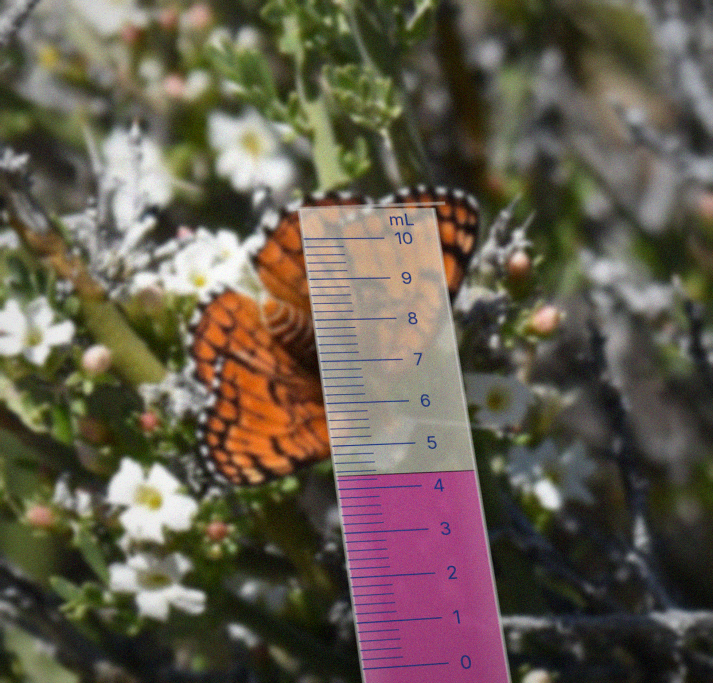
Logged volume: 4.3 mL
